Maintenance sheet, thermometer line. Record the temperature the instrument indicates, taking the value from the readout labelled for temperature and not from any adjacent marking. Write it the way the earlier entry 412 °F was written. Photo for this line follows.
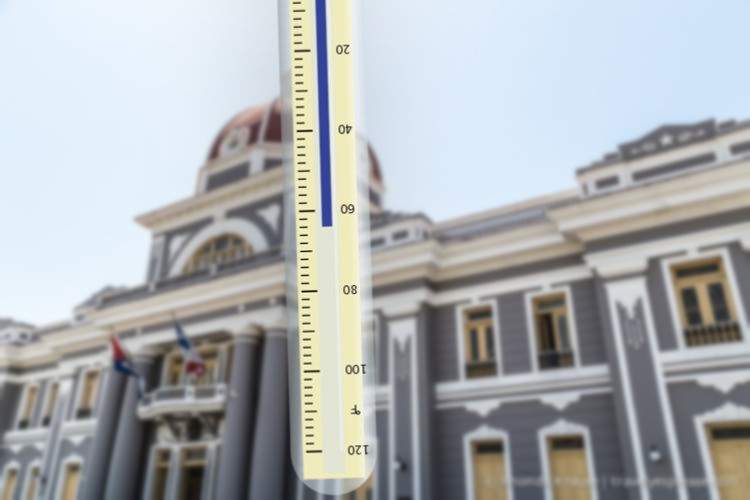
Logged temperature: 64 °F
